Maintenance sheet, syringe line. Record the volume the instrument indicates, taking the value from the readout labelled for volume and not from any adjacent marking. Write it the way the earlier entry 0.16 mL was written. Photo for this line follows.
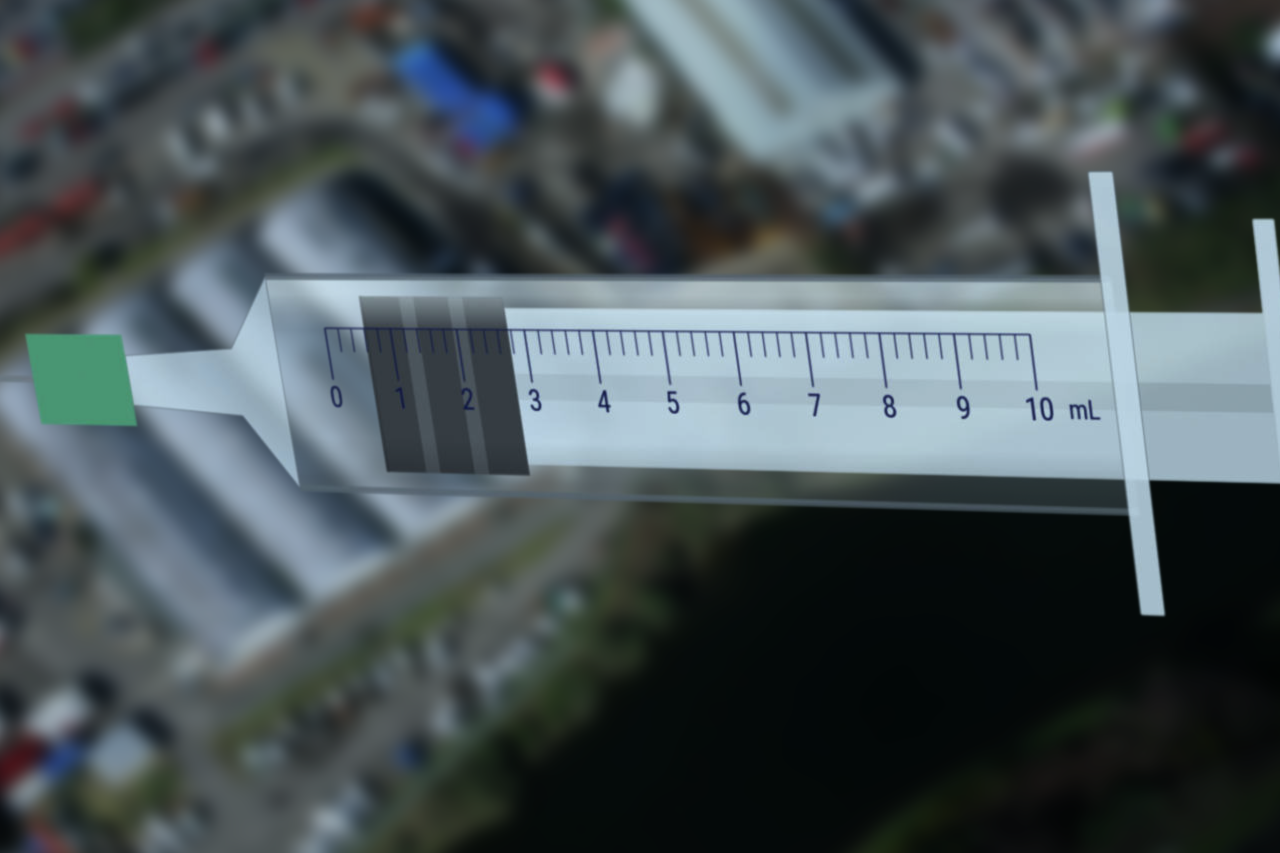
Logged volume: 0.6 mL
